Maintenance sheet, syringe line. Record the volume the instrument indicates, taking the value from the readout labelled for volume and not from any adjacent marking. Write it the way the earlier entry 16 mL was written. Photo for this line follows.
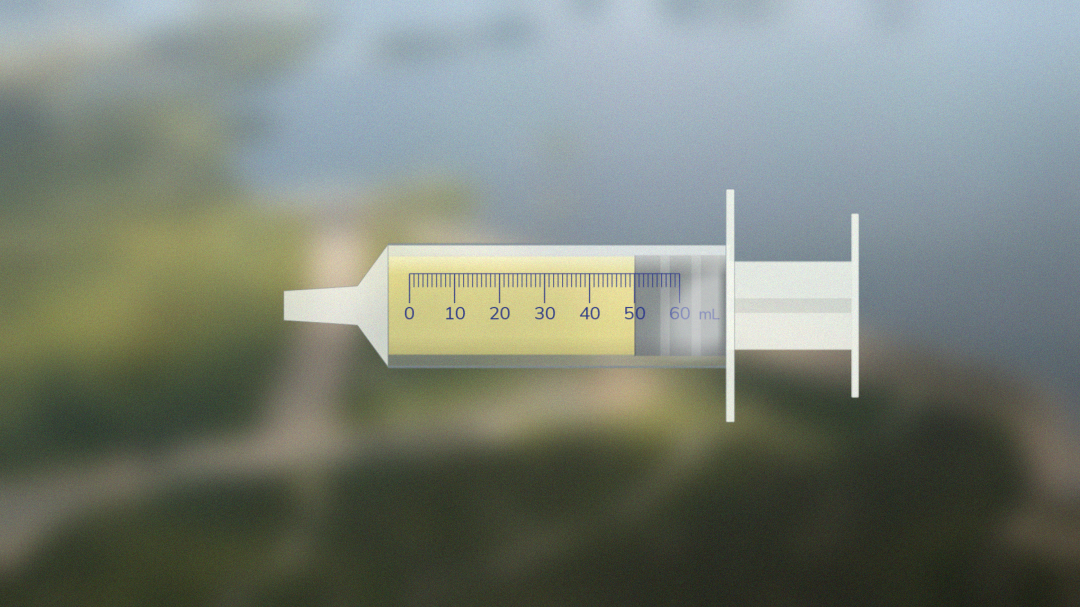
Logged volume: 50 mL
